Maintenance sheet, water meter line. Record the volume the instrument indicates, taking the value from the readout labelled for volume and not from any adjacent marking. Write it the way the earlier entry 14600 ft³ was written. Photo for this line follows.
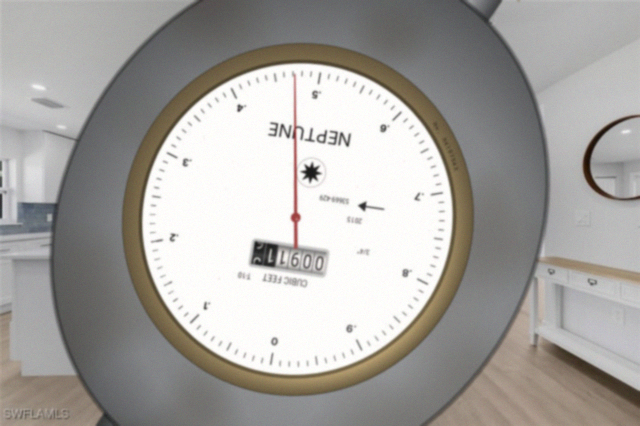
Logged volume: 9115.47 ft³
